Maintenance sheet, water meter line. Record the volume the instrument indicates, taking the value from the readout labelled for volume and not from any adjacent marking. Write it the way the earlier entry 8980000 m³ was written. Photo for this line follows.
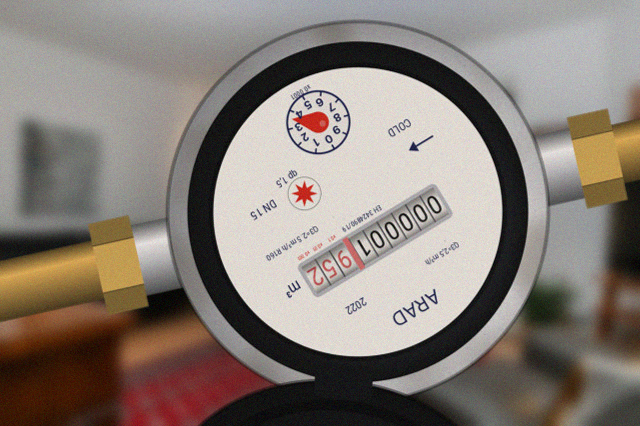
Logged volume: 1.9523 m³
